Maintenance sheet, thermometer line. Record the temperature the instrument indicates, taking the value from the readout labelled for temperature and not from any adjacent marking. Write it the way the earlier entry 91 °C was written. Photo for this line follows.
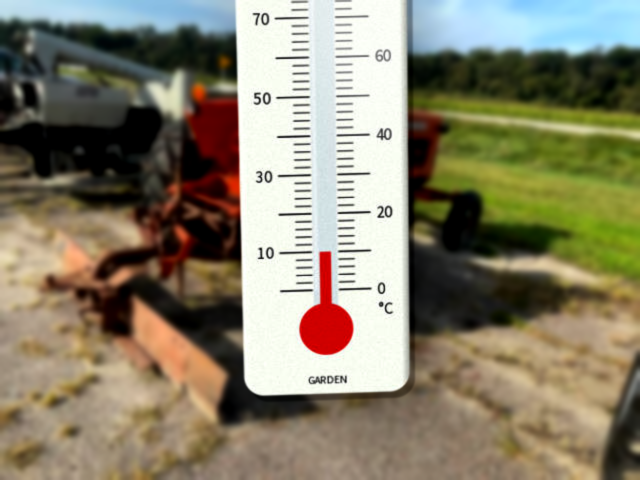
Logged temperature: 10 °C
